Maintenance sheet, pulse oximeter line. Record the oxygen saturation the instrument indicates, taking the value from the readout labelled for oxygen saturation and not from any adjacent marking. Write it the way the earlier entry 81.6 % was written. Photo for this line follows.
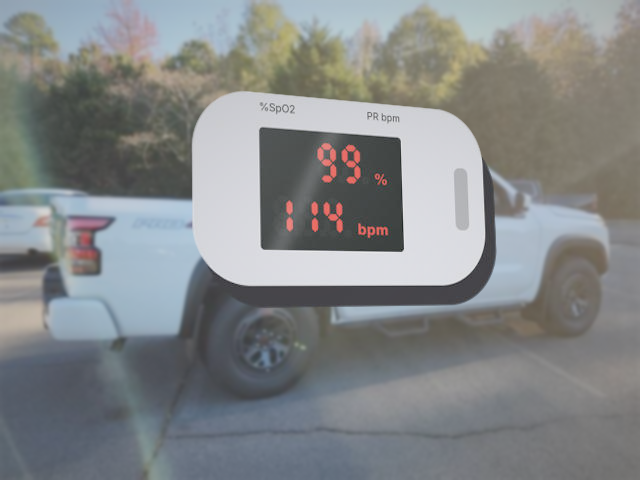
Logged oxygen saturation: 99 %
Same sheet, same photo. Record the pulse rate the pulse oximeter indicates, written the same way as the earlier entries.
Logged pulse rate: 114 bpm
